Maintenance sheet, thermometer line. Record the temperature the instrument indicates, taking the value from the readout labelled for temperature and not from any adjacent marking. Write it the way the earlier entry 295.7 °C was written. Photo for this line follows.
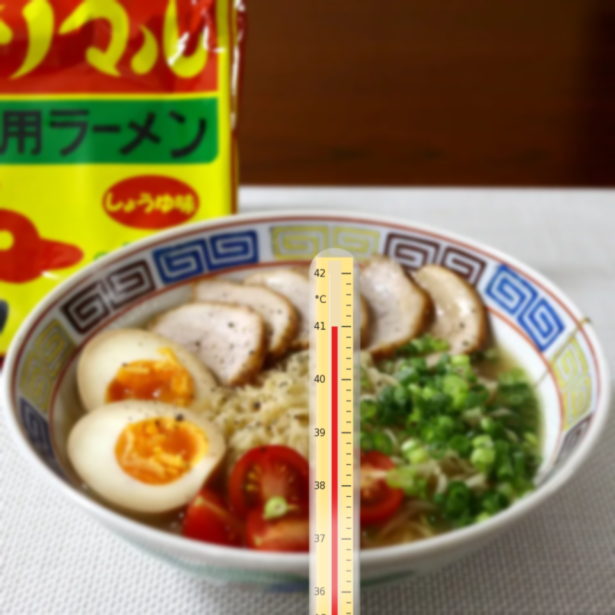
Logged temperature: 41 °C
